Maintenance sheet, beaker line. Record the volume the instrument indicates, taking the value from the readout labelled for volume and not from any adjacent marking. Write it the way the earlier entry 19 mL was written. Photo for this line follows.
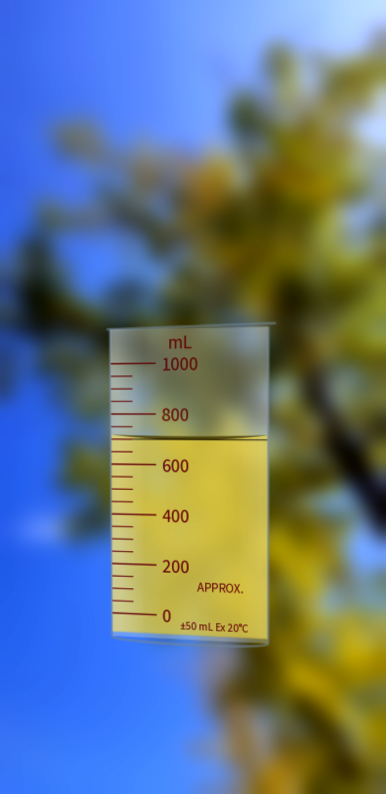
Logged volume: 700 mL
